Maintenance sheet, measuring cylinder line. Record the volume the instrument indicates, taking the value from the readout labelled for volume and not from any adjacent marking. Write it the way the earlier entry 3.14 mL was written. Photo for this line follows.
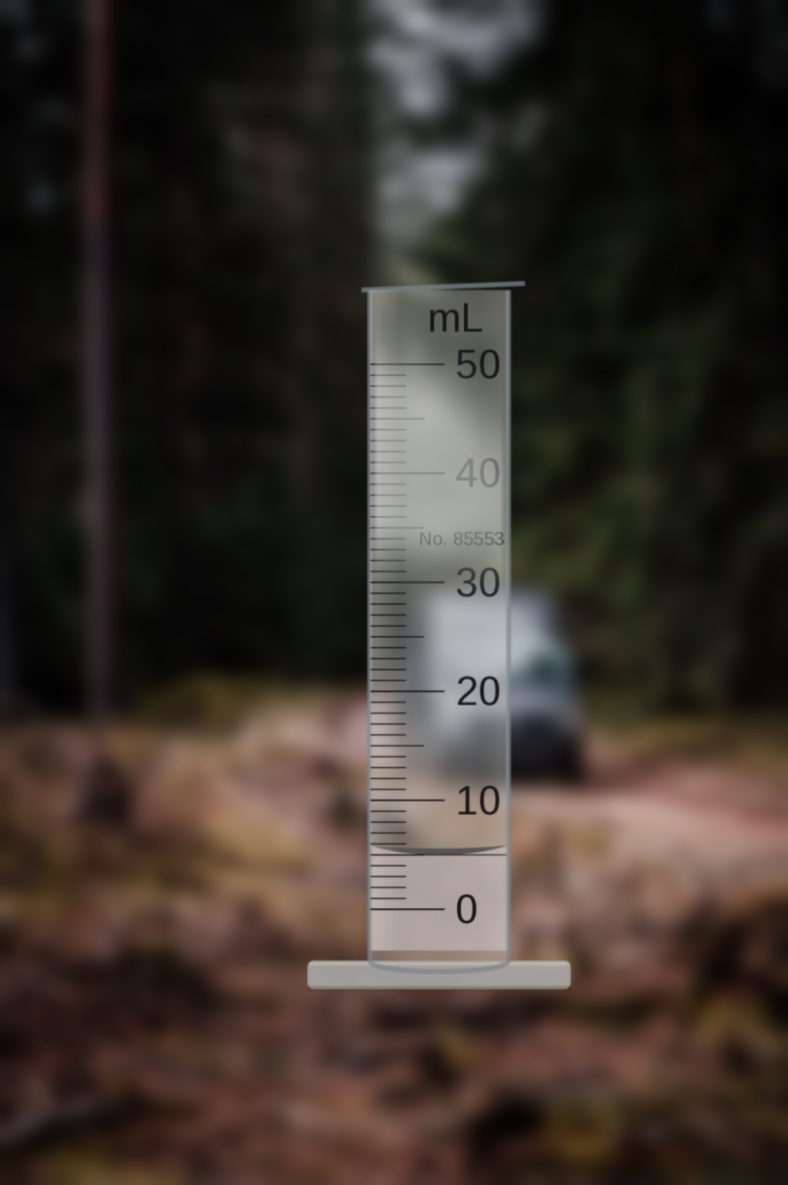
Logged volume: 5 mL
